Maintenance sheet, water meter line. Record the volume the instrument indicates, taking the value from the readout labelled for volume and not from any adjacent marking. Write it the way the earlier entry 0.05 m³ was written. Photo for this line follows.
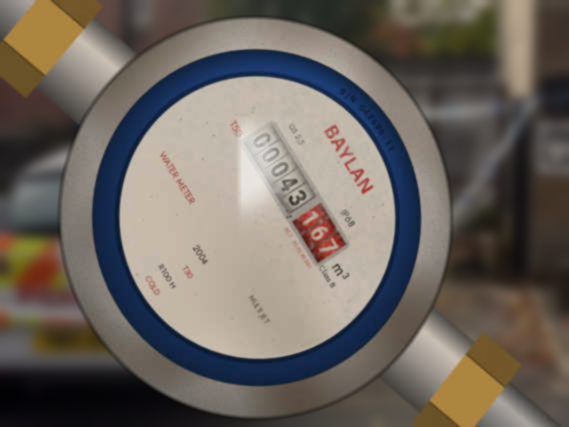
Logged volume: 43.167 m³
